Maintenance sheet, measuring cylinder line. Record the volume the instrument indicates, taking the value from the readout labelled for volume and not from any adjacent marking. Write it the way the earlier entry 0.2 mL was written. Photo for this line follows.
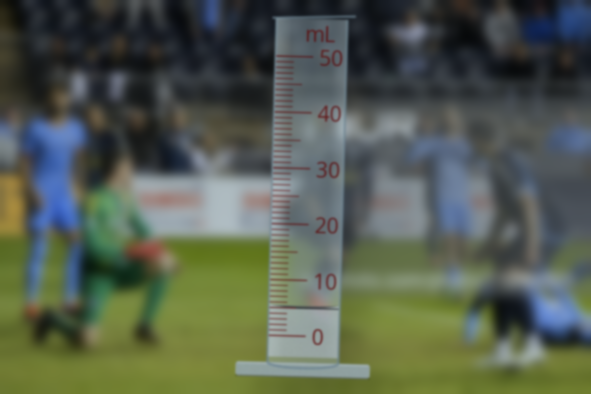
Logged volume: 5 mL
